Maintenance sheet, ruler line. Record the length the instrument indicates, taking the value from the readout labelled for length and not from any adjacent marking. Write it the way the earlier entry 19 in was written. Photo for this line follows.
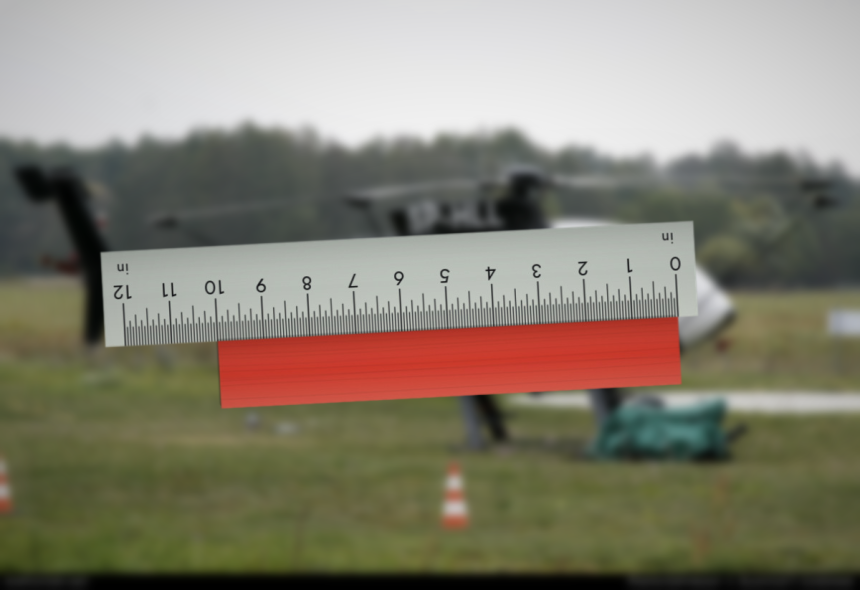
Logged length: 10 in
